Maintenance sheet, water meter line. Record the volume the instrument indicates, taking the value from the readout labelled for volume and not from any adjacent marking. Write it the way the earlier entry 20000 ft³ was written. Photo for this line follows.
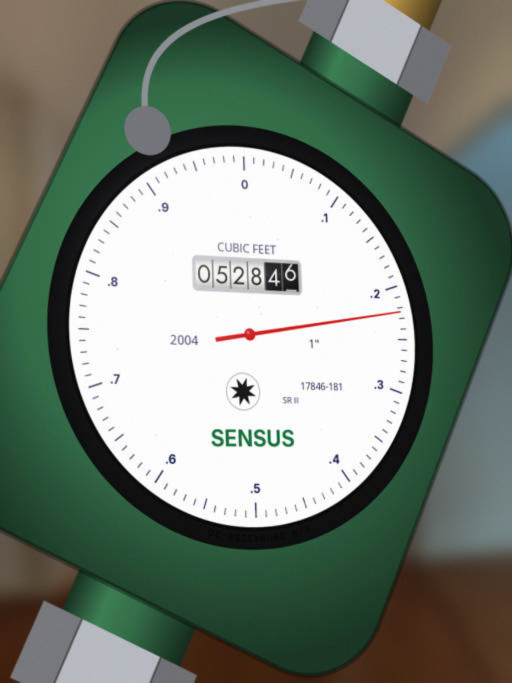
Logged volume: 52846.22 ft³
